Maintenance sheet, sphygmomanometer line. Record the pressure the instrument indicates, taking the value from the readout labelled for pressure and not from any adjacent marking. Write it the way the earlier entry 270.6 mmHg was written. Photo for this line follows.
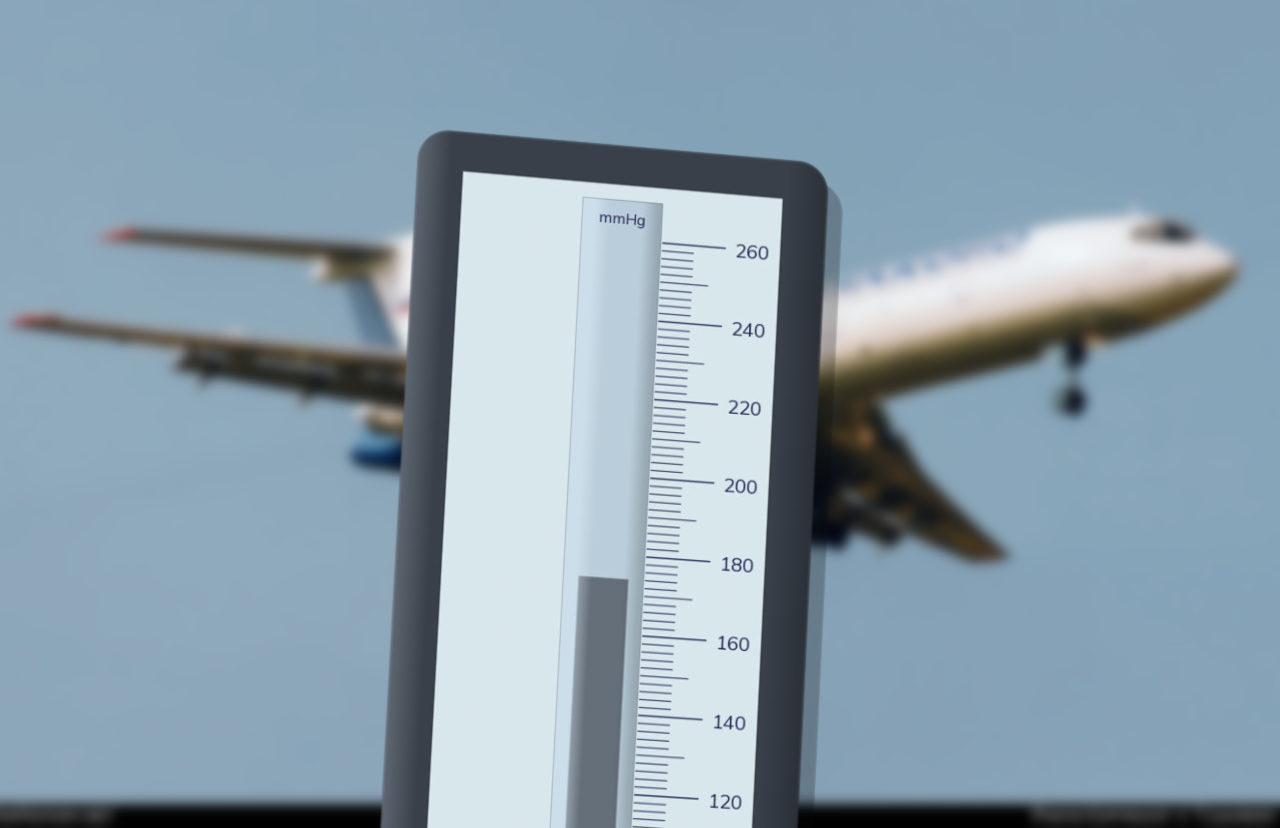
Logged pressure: 174 mmHg
